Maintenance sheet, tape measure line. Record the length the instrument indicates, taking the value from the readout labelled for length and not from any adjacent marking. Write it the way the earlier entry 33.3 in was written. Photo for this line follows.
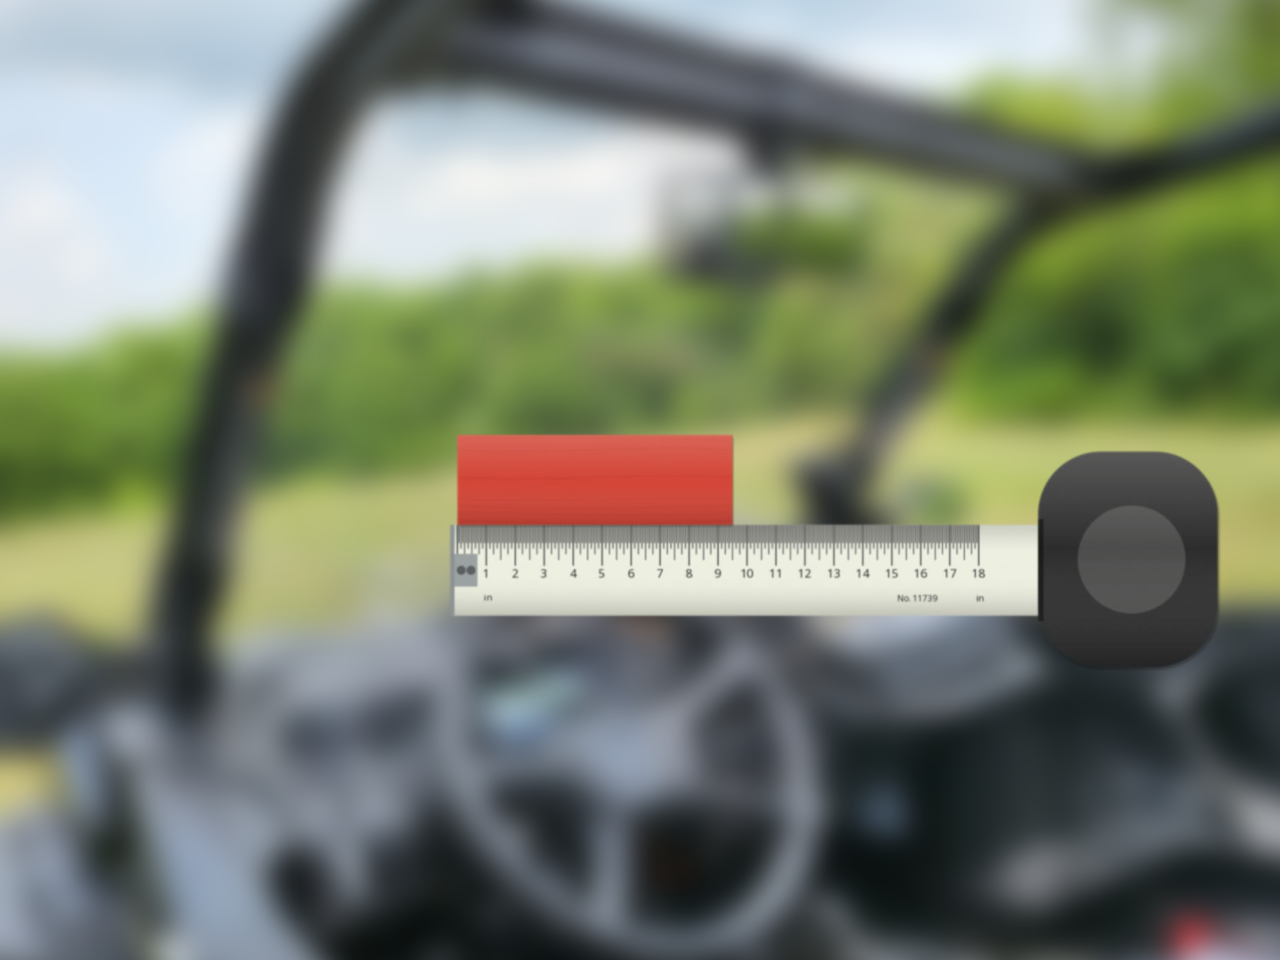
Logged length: 9.5 in
